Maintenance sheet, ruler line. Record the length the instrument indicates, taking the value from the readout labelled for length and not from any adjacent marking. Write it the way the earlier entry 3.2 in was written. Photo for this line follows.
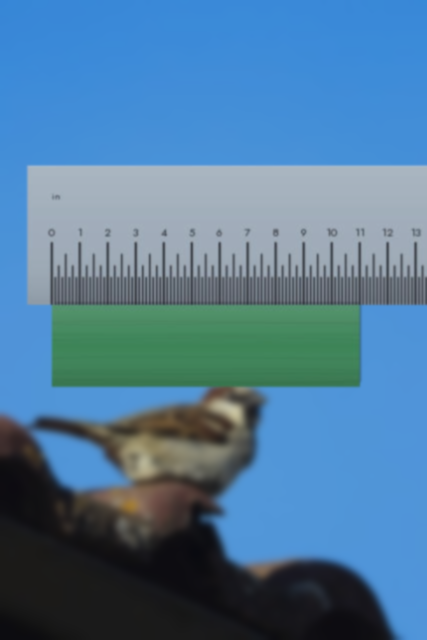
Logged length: 11 in
